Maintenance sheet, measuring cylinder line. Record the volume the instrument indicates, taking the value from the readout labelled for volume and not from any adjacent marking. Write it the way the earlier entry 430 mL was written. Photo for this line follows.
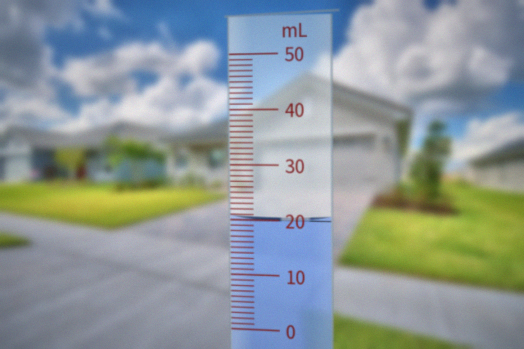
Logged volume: 20 mL
